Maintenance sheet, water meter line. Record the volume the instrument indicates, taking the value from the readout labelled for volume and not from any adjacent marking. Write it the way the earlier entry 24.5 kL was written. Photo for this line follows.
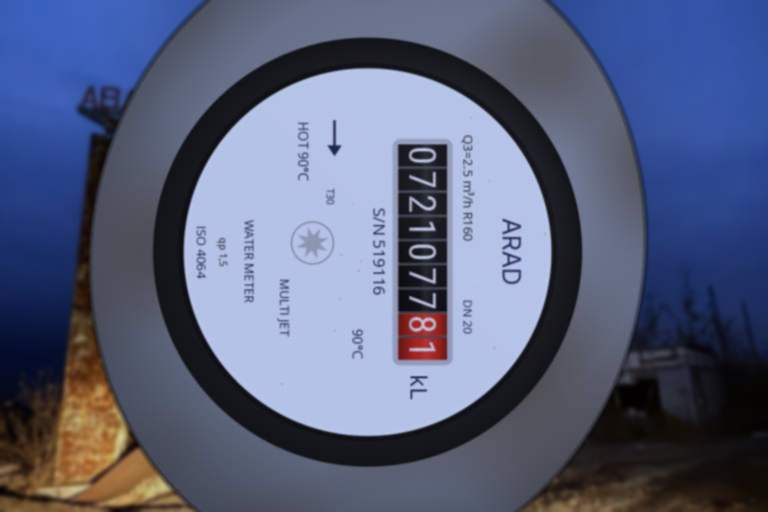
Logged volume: 721077.81 kL
